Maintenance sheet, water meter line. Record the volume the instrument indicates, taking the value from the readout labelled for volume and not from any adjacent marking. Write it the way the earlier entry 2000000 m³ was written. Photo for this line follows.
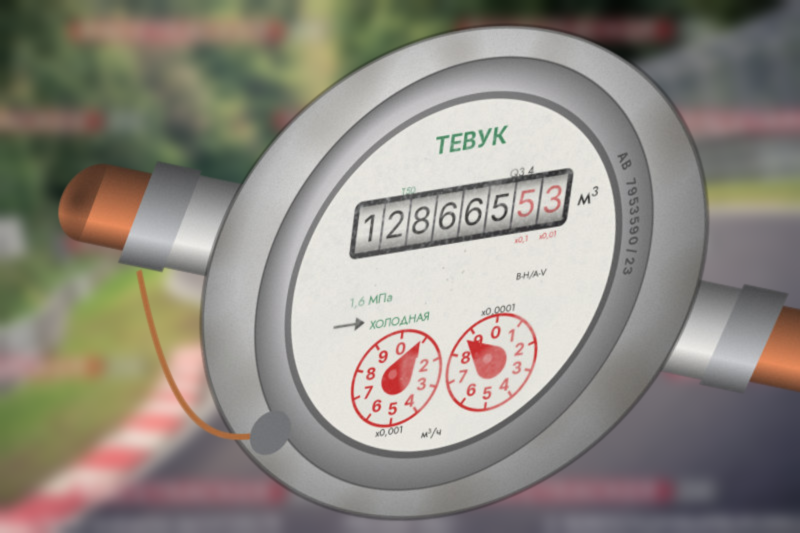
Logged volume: 128665.5308 m³
